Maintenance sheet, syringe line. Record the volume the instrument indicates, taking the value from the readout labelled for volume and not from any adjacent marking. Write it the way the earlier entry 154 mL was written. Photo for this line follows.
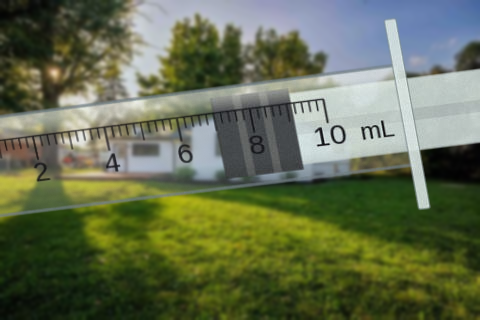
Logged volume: 7 mL
